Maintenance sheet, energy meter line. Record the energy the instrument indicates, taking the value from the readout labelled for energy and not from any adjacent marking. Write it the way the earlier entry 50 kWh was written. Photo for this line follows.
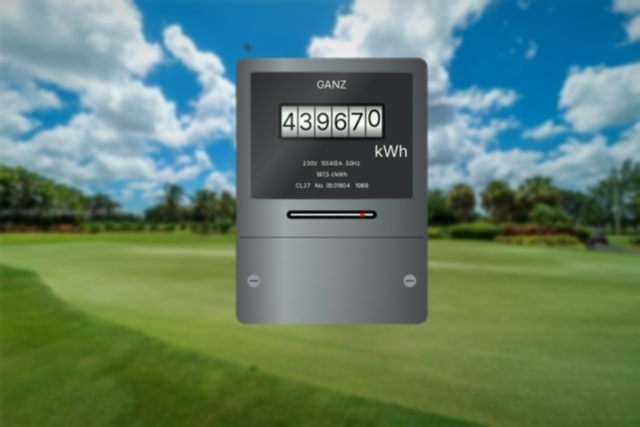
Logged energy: 439670 kWh
